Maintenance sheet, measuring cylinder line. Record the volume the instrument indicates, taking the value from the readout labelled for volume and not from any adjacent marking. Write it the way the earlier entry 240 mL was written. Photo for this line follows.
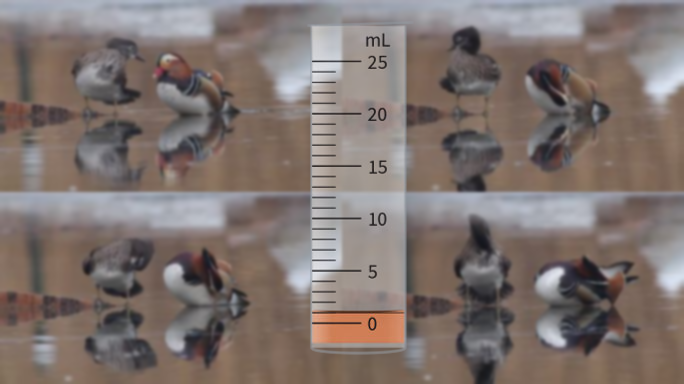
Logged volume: 1 mL
